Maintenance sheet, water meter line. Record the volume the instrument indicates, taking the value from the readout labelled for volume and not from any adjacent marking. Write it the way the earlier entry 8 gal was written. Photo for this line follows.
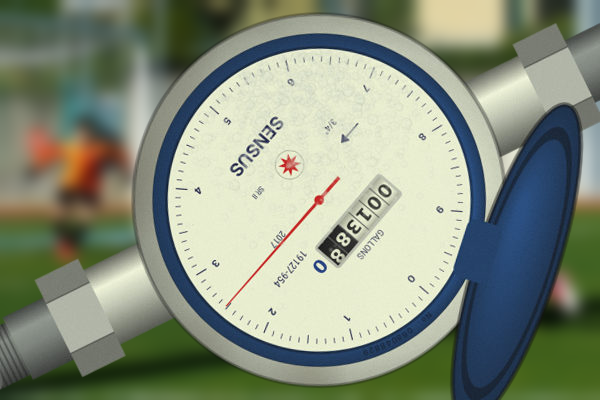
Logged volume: 13882.5 gal
